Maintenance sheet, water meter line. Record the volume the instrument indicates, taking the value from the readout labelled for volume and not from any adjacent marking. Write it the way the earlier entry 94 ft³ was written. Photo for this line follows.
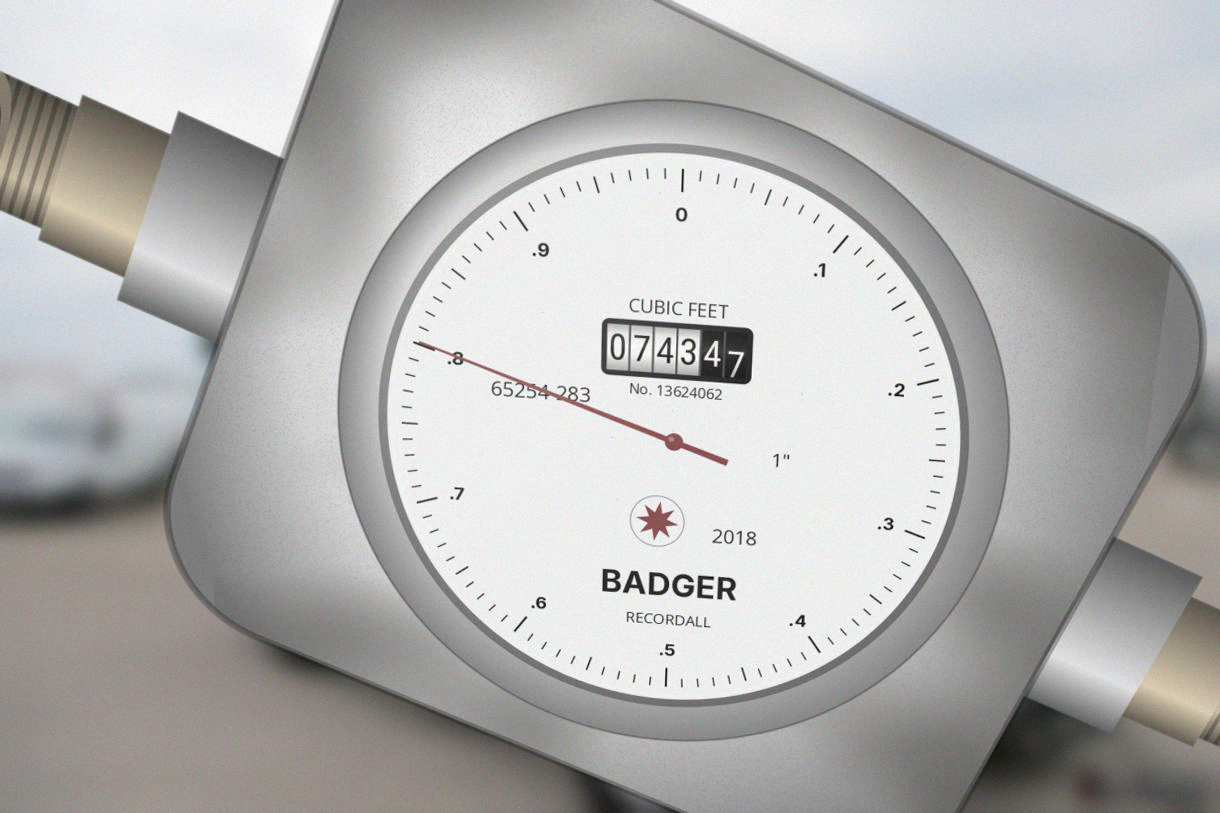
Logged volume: 74346.80 ft³
